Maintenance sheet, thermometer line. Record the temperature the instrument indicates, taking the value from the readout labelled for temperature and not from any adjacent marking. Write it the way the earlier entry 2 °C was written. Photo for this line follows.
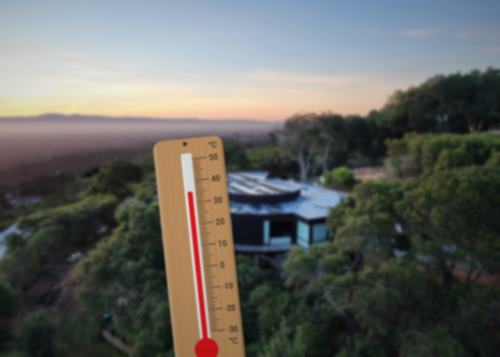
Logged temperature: 35 °C
